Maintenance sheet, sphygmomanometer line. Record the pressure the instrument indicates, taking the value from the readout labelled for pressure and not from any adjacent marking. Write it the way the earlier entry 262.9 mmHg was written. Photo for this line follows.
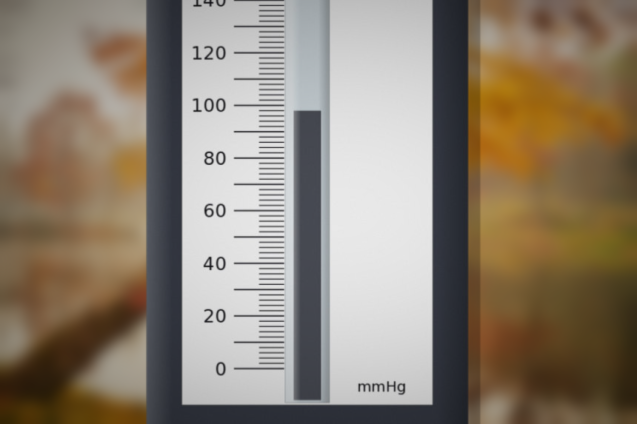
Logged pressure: 98 mmHg
